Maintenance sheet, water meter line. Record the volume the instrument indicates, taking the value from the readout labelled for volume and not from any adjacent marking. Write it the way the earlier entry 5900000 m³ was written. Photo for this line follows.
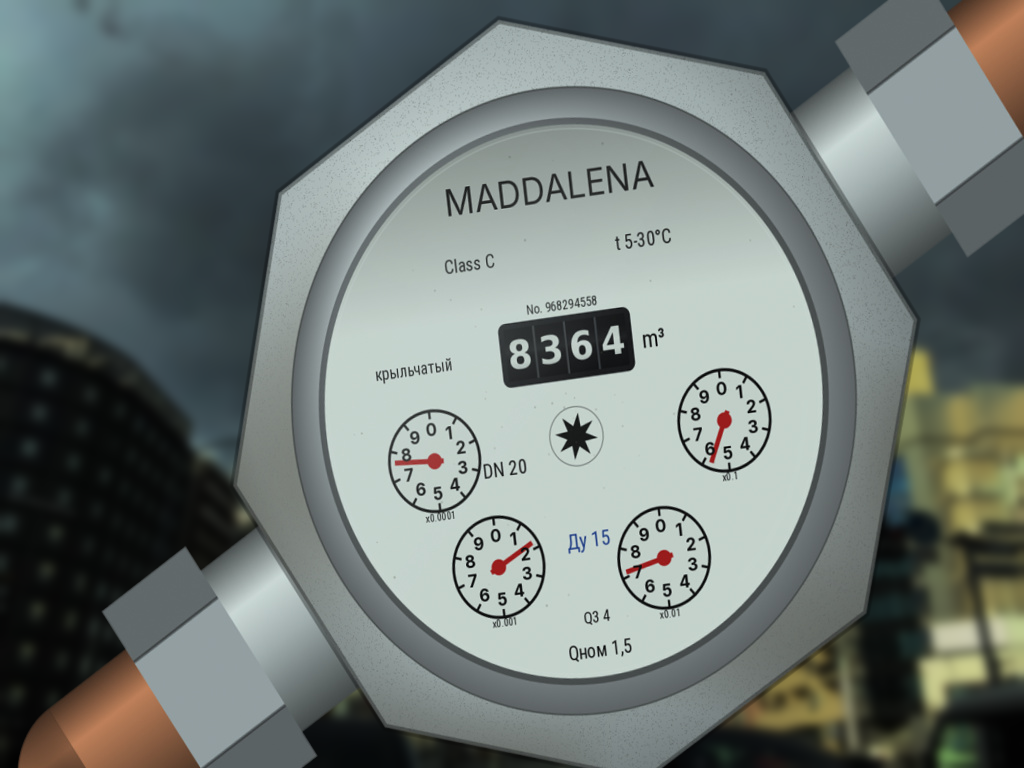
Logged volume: 8364.5717 m³
